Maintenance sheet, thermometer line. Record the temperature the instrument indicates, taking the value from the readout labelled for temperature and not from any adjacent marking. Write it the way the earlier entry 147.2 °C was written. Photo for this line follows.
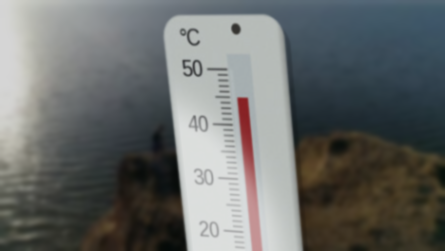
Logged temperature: 45 °C
